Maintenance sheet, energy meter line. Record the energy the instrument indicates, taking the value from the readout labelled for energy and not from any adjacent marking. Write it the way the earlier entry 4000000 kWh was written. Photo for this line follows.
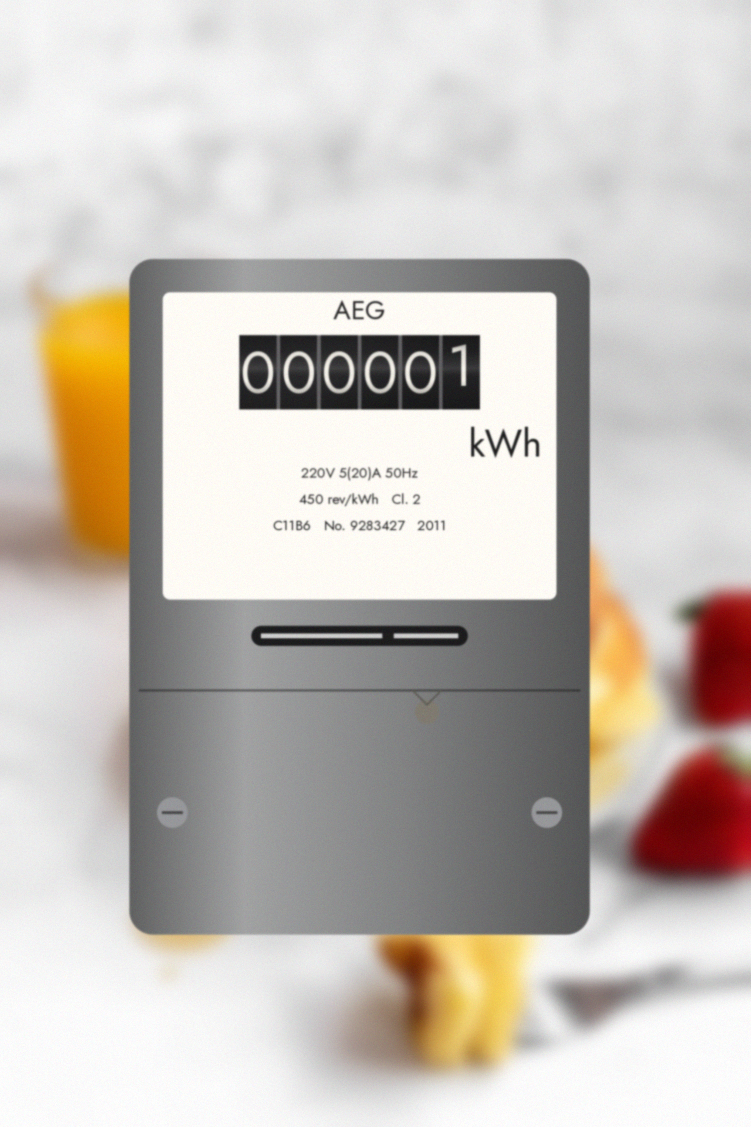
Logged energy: 1 kWh
